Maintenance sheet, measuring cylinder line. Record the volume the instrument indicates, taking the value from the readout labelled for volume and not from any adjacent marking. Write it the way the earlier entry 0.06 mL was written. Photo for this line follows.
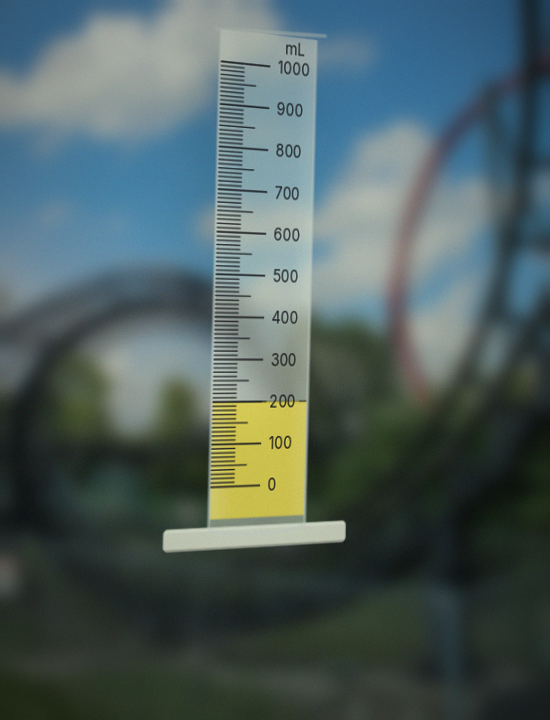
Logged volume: 200 mL
